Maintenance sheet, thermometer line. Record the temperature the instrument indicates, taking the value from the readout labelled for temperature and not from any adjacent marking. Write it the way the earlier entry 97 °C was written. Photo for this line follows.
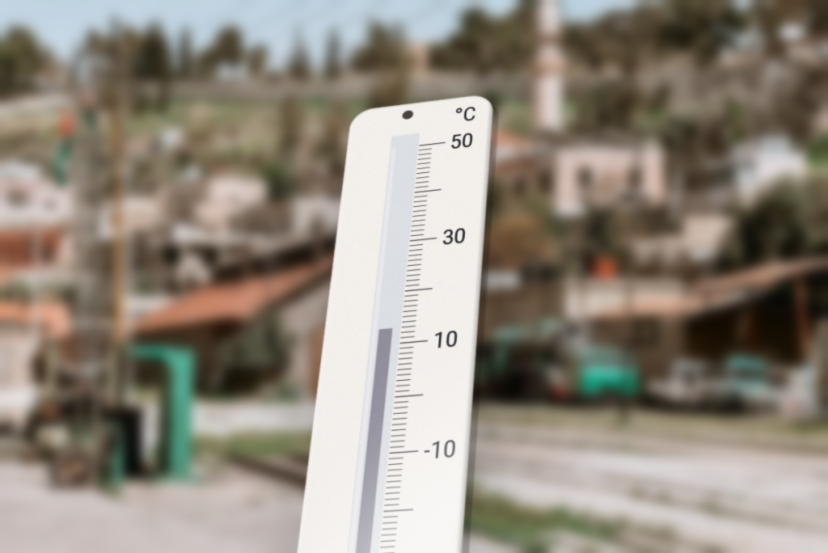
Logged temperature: 13 °C
